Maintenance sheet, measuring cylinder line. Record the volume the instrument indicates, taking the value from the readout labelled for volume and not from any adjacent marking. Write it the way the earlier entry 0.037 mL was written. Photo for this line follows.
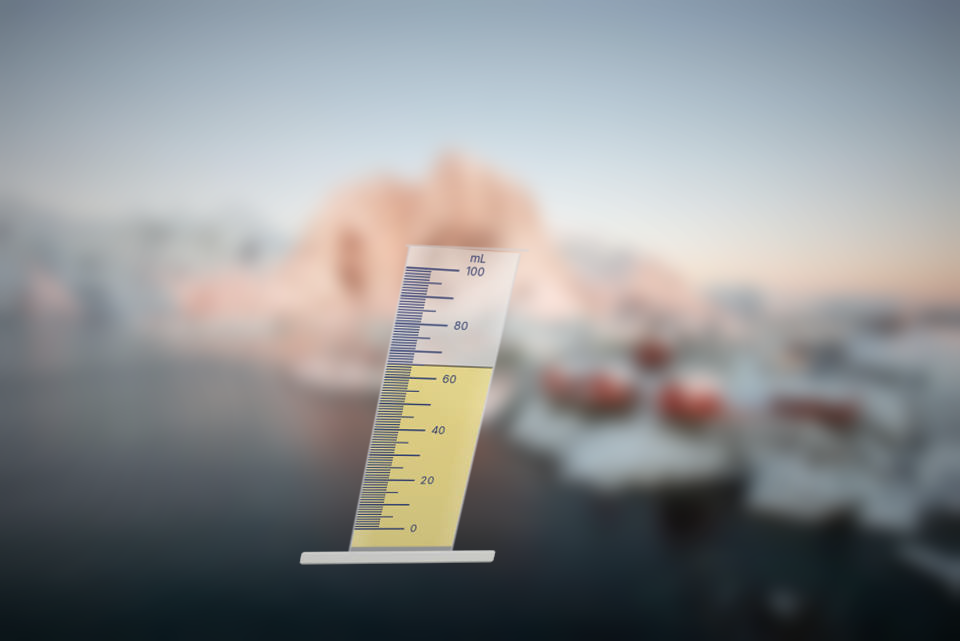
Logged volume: 65 mL
